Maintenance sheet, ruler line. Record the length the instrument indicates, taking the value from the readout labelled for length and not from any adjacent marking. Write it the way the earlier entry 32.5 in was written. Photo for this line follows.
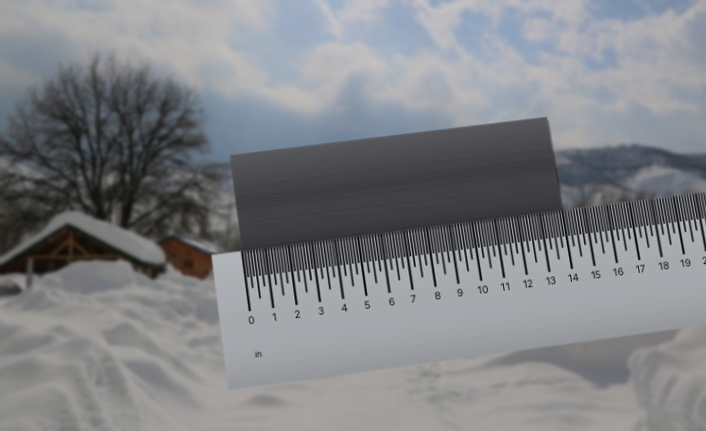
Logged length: 14 in
